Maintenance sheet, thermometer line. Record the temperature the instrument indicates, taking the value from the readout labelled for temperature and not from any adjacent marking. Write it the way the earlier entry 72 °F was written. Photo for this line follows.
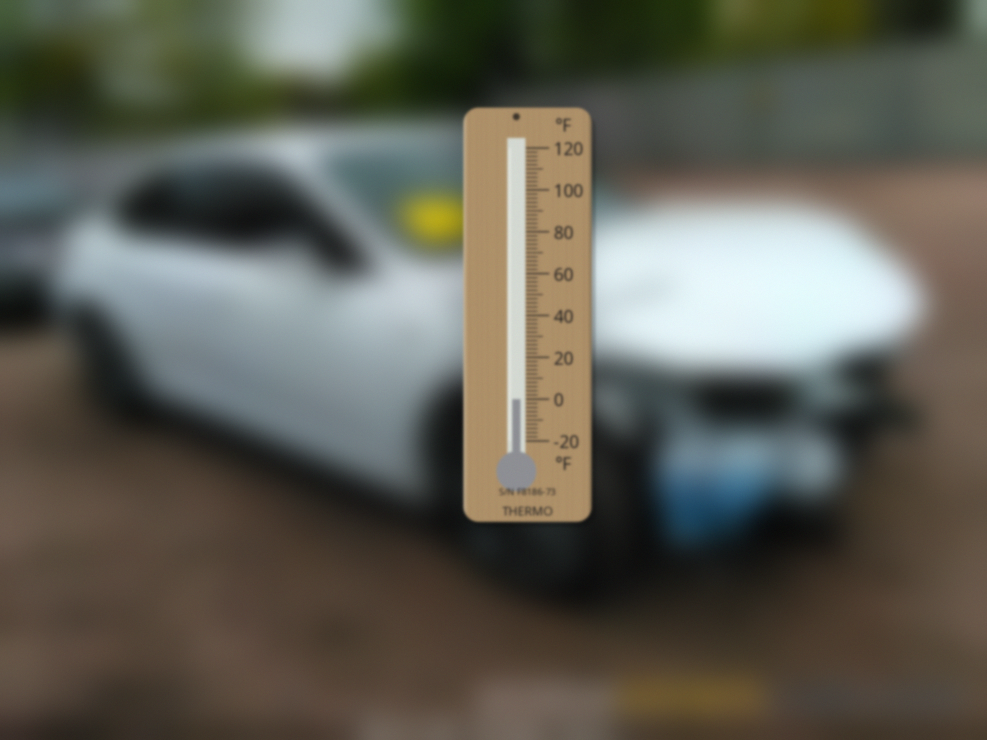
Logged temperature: 0 °F
